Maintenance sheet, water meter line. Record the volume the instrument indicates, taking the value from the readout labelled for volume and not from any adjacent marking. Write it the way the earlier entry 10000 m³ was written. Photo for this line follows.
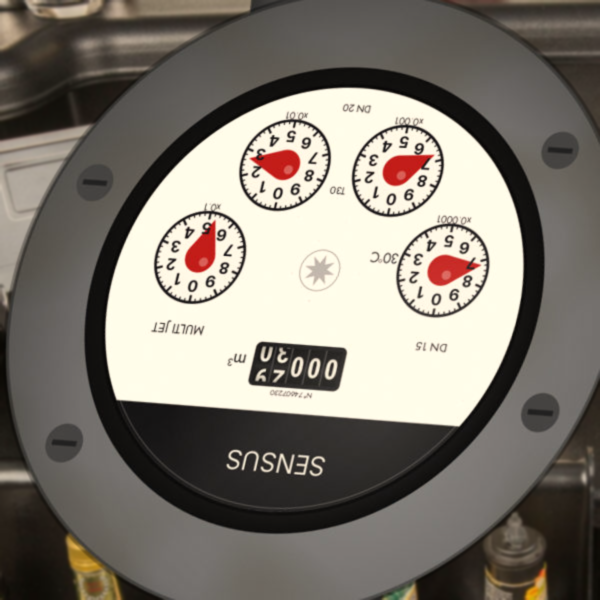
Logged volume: 29.5267 m³
